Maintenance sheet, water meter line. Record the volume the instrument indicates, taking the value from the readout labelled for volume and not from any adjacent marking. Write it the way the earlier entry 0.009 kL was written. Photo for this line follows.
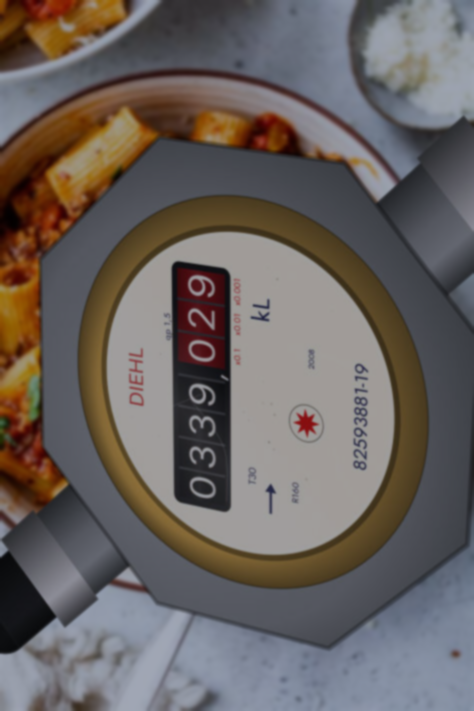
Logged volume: 339.029 kL
